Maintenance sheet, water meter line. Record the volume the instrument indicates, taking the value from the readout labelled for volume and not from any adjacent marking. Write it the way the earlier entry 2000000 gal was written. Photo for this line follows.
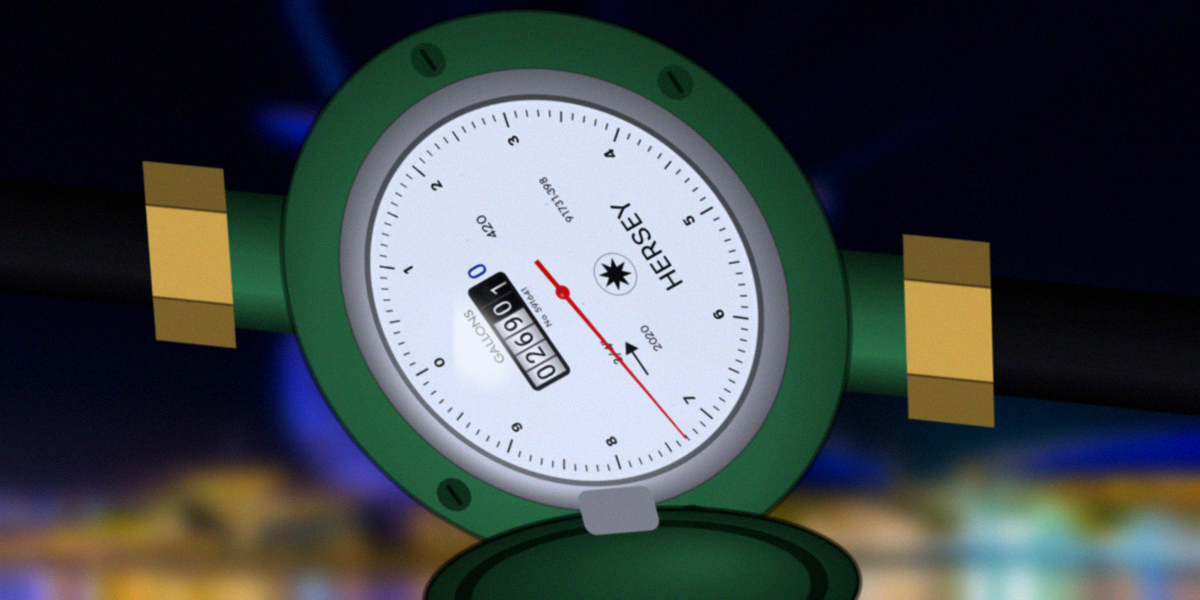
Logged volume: 269007.3 gal
